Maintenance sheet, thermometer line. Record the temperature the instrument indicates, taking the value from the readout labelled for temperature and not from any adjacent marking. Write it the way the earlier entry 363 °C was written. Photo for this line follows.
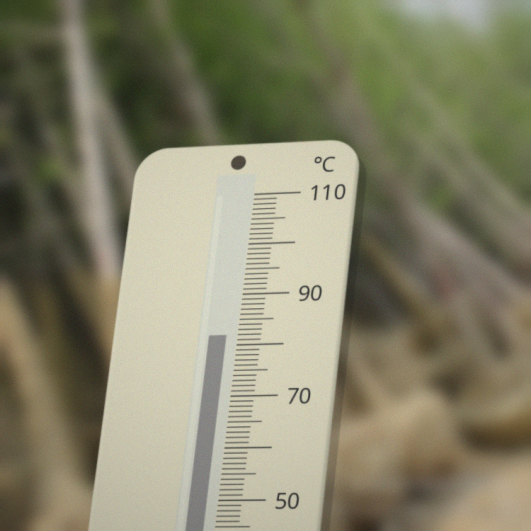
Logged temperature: 82 °C
